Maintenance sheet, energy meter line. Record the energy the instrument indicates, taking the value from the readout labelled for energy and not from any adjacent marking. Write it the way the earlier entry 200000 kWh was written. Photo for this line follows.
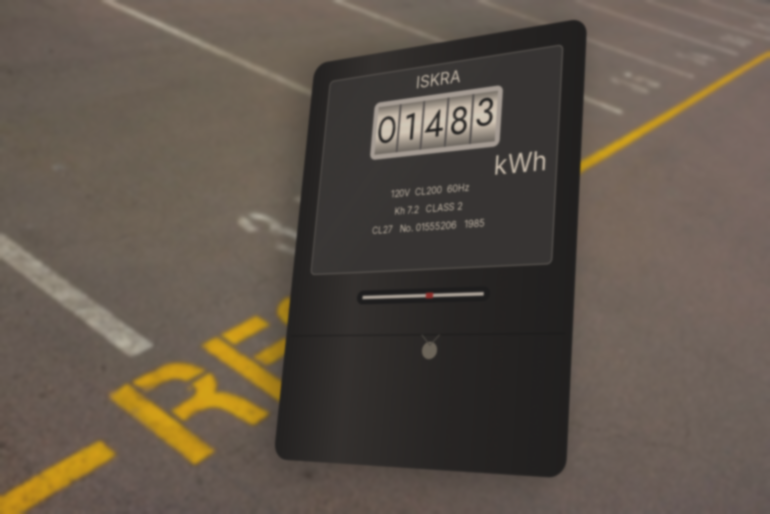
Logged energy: 1483 kWh
